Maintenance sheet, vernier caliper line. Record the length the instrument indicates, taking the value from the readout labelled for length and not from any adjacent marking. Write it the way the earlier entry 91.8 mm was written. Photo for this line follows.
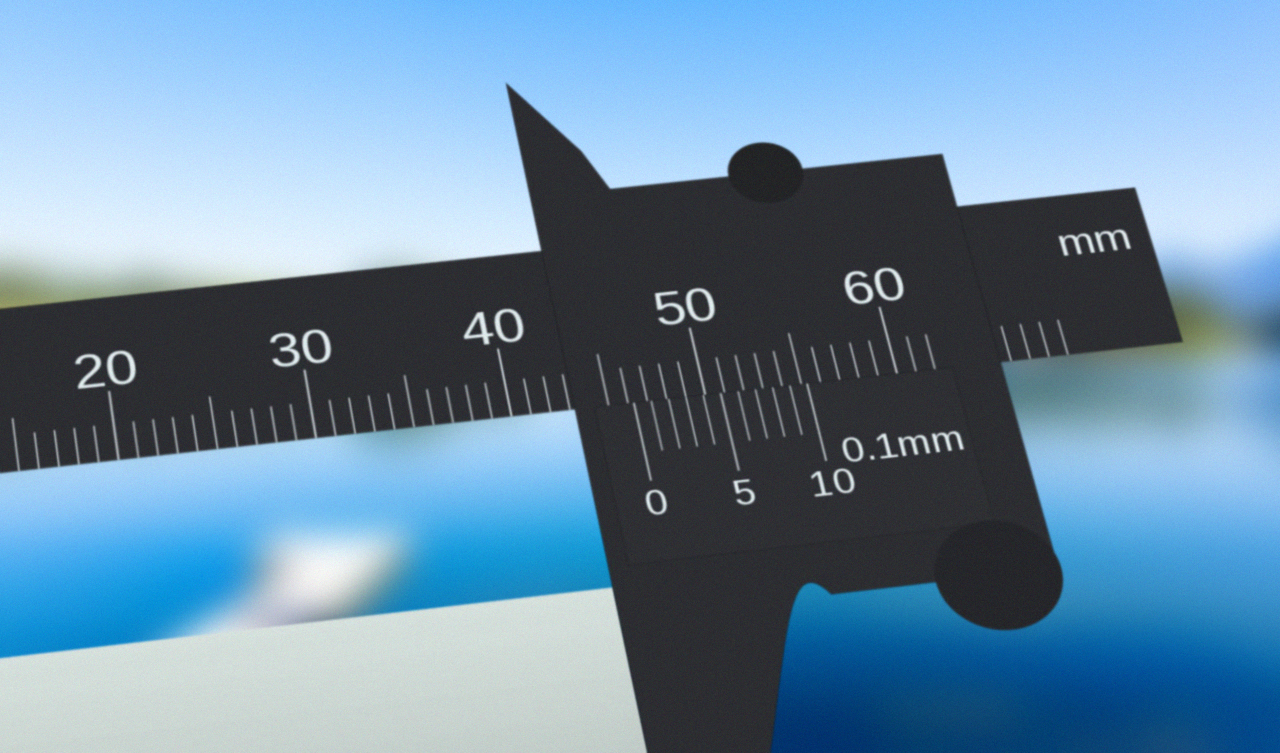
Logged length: 46.3 mm
